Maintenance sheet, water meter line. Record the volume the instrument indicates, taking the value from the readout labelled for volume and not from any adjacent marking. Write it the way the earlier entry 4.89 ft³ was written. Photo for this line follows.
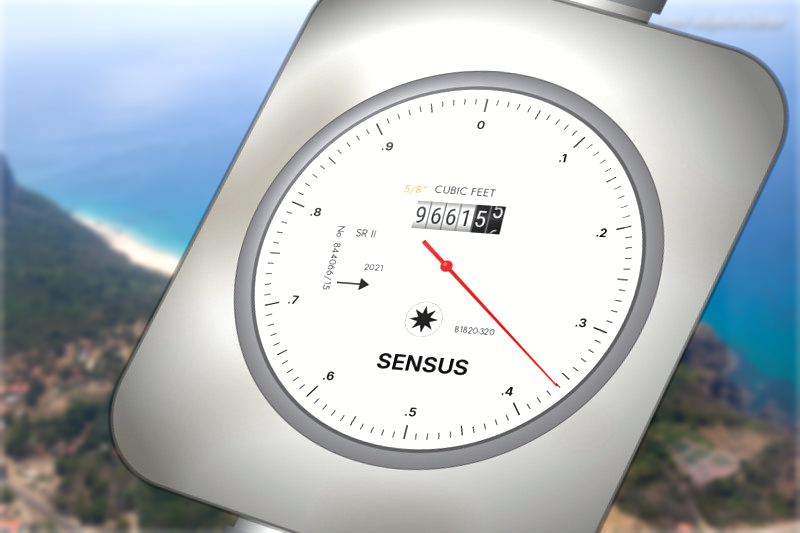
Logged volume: 966155.36 ft³
